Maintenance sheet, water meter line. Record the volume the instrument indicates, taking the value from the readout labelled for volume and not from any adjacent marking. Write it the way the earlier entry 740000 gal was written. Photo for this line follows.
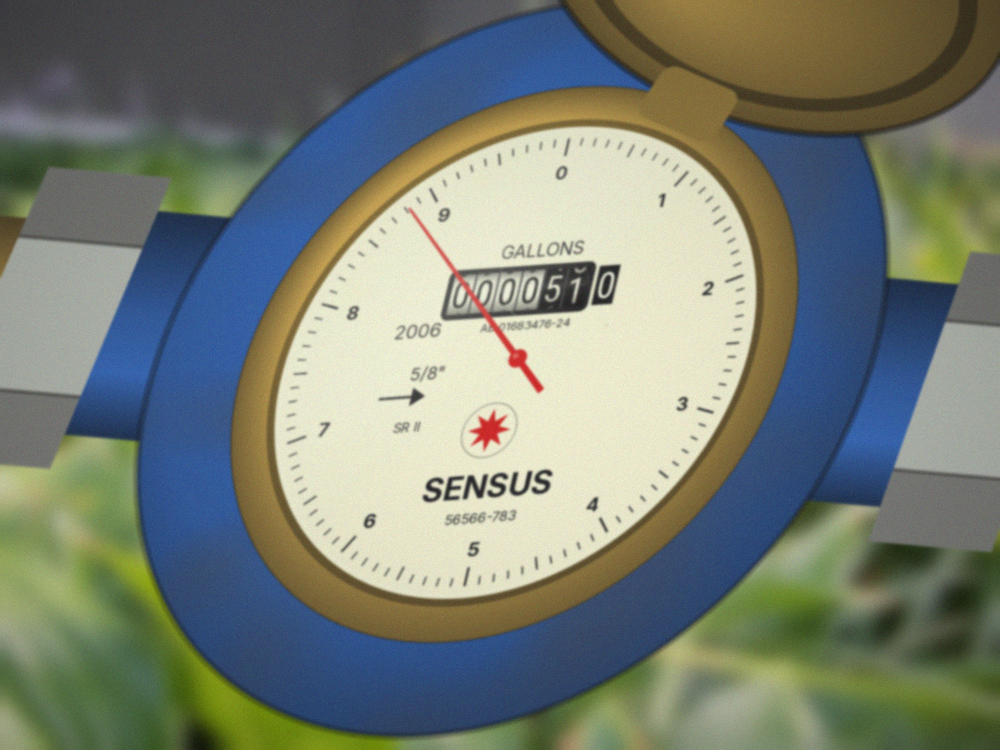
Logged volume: 508.8 gal
